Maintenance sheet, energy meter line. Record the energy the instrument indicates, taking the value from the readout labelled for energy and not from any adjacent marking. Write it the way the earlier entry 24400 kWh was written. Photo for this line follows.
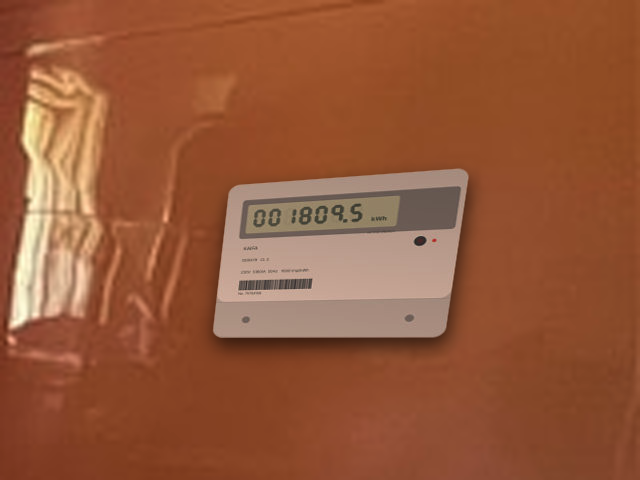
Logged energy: 1809.5 kWh
